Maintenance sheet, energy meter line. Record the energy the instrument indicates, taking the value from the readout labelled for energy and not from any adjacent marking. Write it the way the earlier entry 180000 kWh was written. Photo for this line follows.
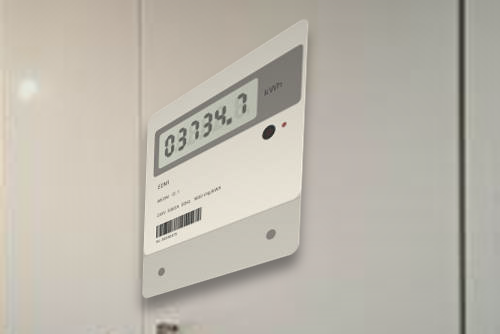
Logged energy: 3734.7 kWh
